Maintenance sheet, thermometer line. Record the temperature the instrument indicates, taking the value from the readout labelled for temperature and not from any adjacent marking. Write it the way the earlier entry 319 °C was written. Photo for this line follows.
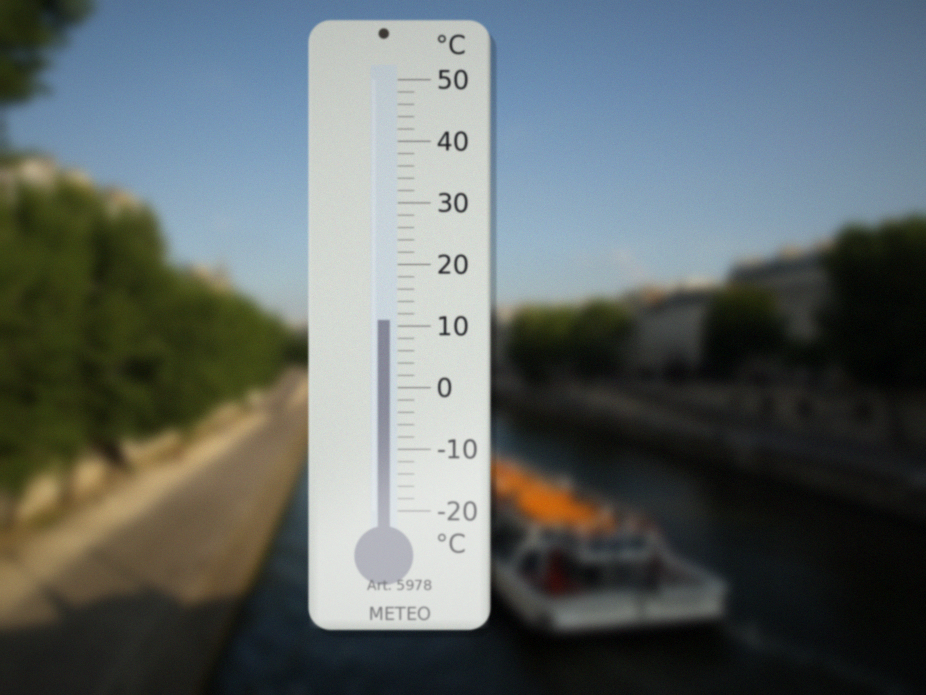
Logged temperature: 11 °C
